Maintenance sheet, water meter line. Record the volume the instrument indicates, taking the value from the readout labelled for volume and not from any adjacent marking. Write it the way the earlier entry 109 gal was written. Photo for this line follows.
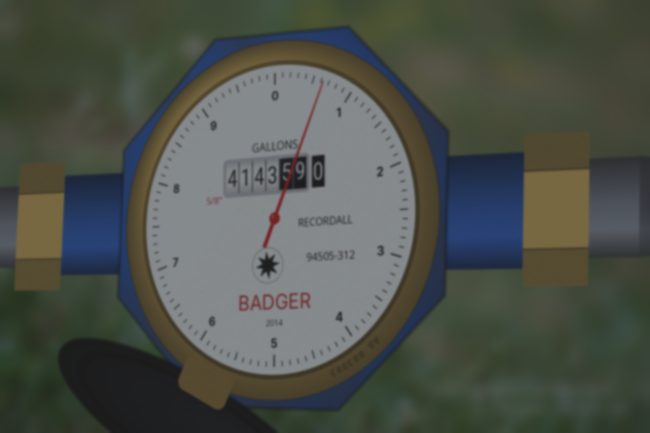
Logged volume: 4143590.6 gal
